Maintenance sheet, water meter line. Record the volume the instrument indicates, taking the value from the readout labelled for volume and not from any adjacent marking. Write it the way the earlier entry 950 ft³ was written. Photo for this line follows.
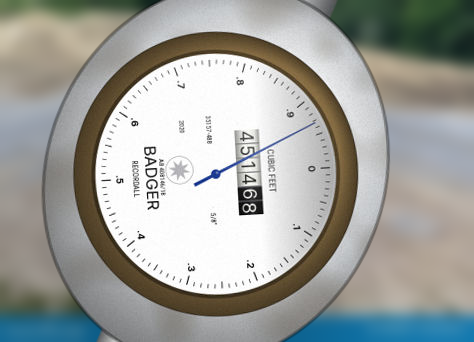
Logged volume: 451467.93 ft³
